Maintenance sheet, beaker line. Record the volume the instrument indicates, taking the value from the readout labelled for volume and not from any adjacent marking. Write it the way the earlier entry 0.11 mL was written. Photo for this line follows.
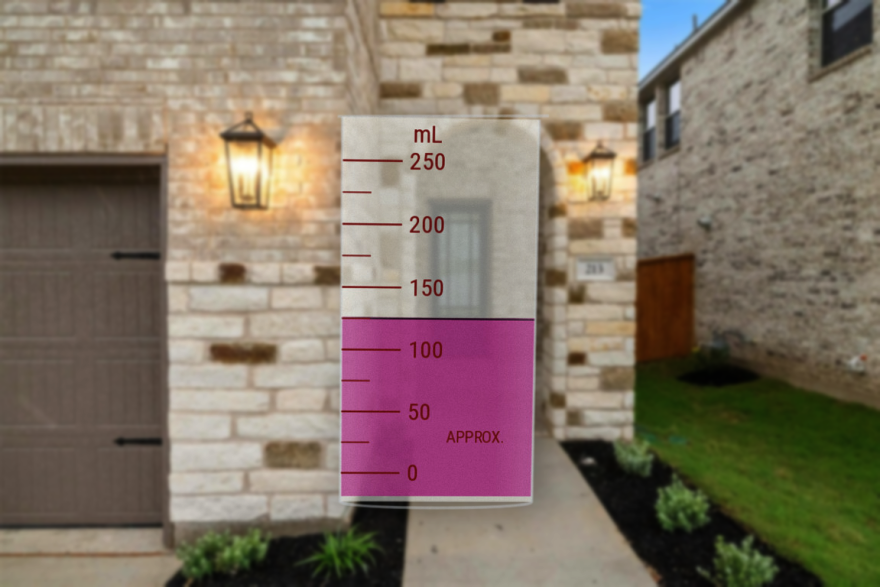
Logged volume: 125 mL
